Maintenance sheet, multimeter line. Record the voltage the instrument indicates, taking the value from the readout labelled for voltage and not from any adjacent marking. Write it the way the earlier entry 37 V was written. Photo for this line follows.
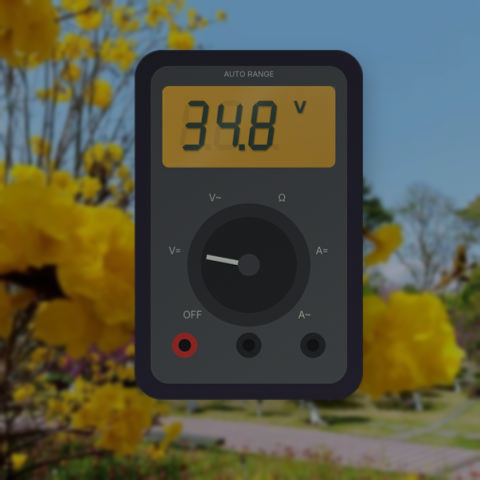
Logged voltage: 34.8 V
